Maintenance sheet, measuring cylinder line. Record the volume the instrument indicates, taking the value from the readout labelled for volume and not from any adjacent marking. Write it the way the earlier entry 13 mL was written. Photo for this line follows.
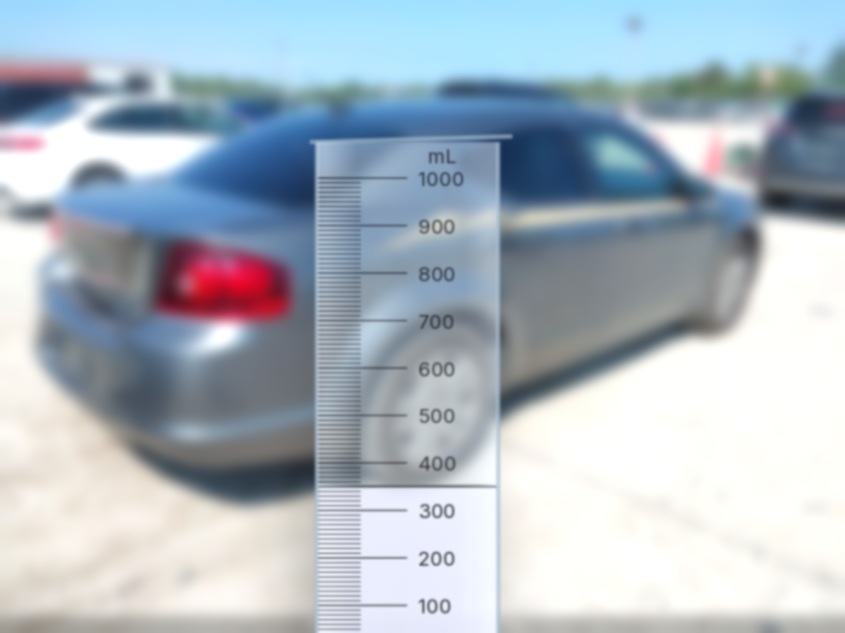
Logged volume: 350 mL
